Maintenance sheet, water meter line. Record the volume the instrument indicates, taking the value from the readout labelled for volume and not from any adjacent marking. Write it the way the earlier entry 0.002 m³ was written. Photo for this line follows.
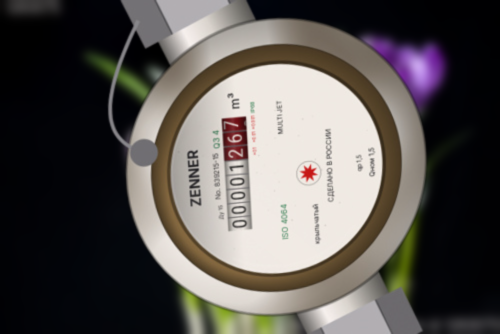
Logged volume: 1.267 m³
